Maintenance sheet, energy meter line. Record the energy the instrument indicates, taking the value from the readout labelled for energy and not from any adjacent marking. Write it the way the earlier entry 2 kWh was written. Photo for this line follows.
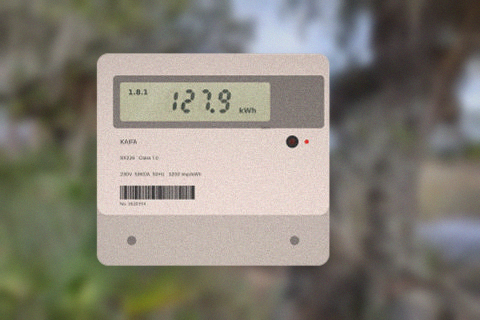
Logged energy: 127.9 kWh
